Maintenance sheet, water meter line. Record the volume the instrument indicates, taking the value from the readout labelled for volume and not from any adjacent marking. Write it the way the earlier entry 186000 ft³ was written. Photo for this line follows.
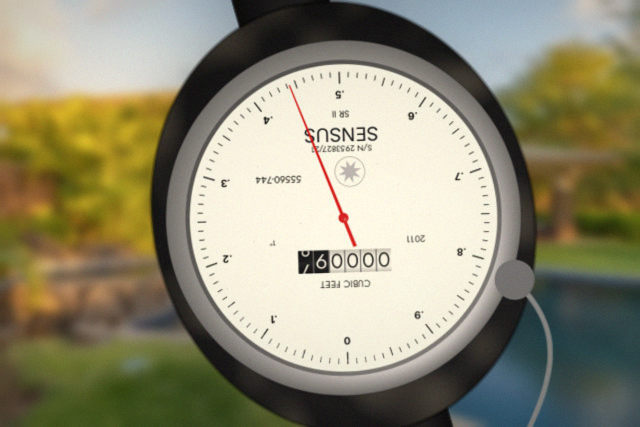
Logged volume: 97.44 ft³
